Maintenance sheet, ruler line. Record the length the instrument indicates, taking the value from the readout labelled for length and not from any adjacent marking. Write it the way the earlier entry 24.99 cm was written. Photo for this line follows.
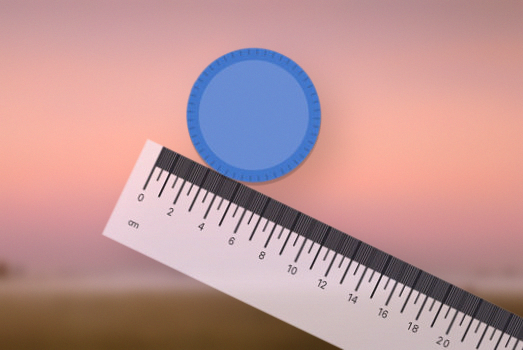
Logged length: 8 cm
